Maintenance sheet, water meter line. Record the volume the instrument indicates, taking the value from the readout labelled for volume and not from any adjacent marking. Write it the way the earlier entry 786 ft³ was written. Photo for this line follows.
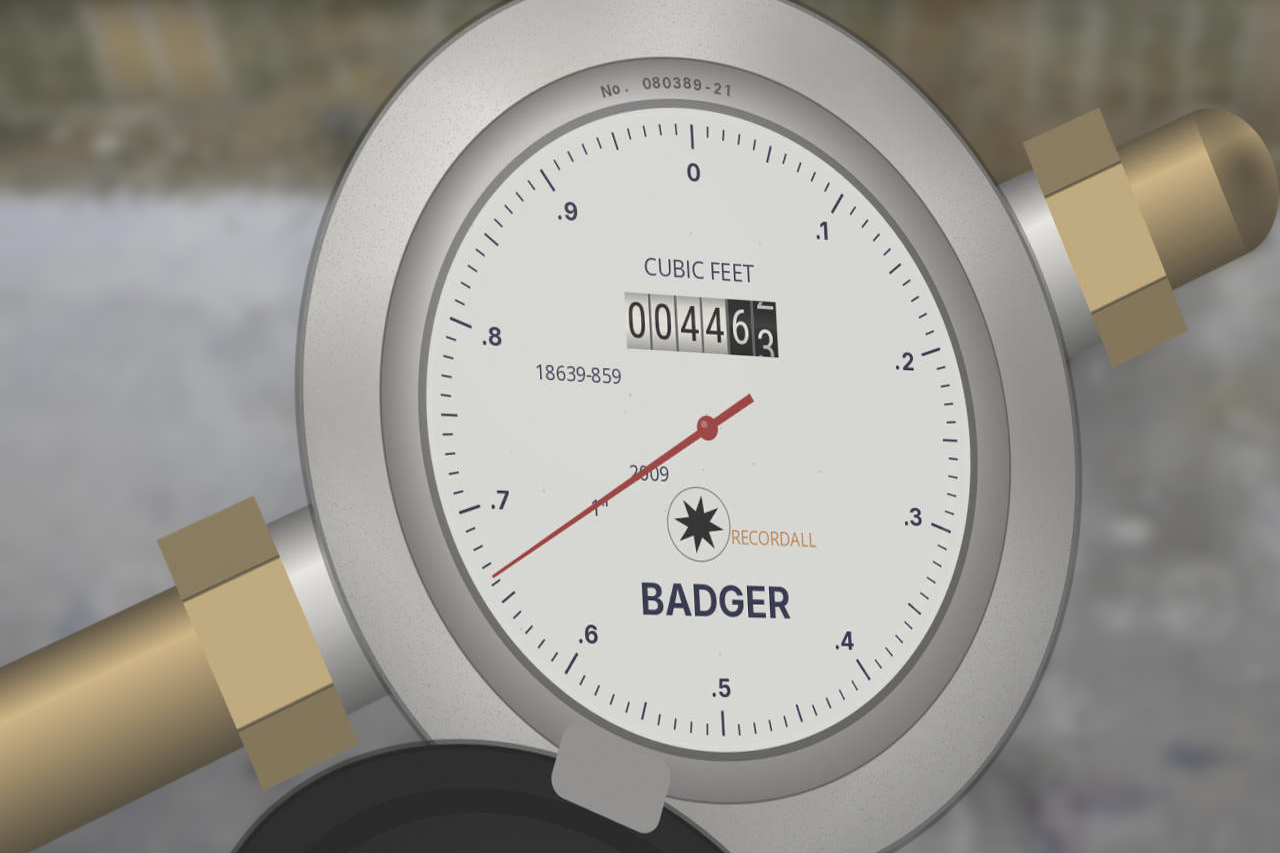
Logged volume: 4462.66 ft³
